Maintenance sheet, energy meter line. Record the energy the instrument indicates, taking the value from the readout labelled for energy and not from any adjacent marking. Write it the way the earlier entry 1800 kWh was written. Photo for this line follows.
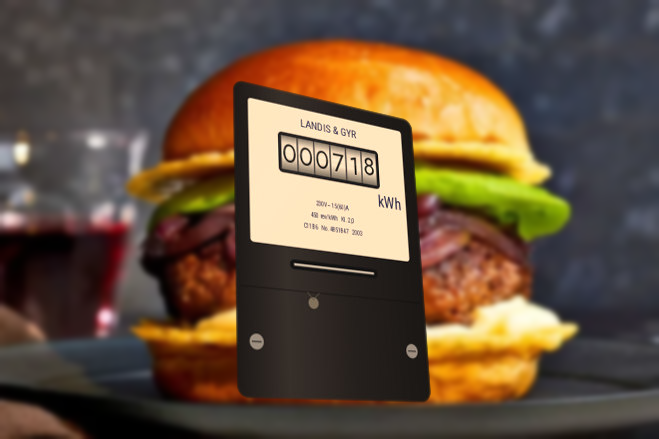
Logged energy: 718 kWh
